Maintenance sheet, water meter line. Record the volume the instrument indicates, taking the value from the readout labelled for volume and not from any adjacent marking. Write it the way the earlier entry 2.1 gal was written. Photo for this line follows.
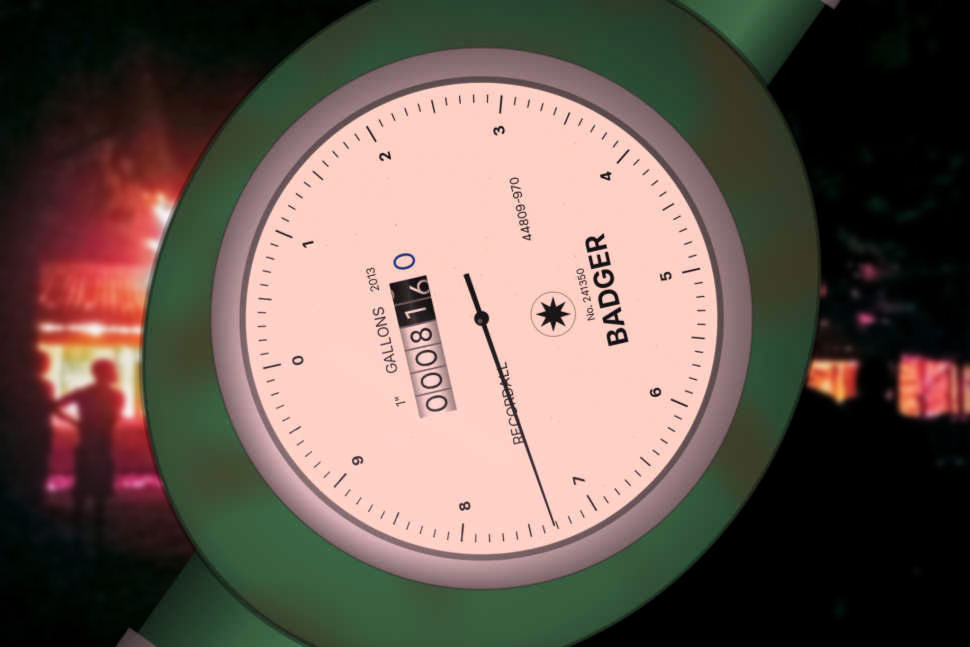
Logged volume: 8157.3 gal
